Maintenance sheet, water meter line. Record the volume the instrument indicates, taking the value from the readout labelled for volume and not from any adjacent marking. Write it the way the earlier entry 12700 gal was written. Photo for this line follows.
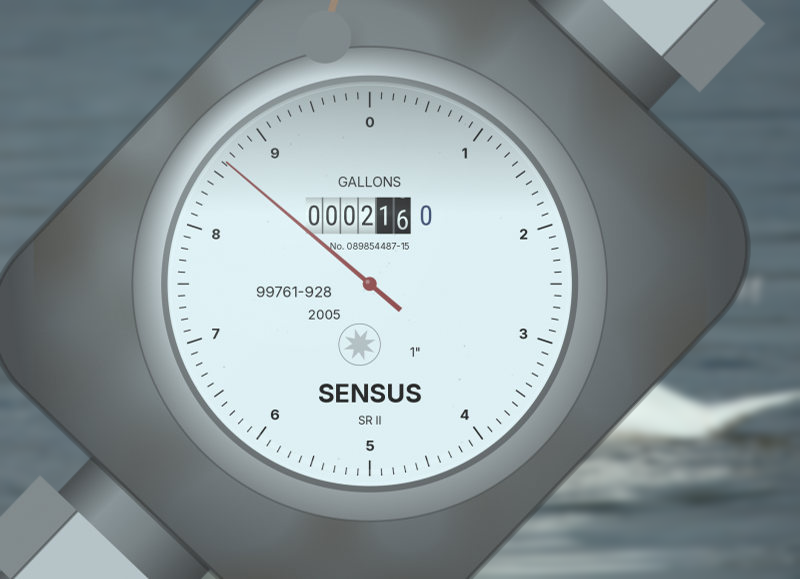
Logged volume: 2158.6 gal
